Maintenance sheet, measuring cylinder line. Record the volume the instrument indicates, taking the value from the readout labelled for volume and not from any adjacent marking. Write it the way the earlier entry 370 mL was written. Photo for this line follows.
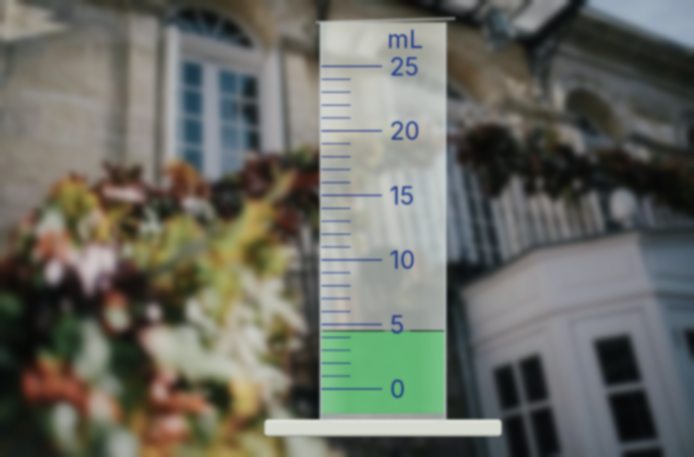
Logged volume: 4.5 mL
